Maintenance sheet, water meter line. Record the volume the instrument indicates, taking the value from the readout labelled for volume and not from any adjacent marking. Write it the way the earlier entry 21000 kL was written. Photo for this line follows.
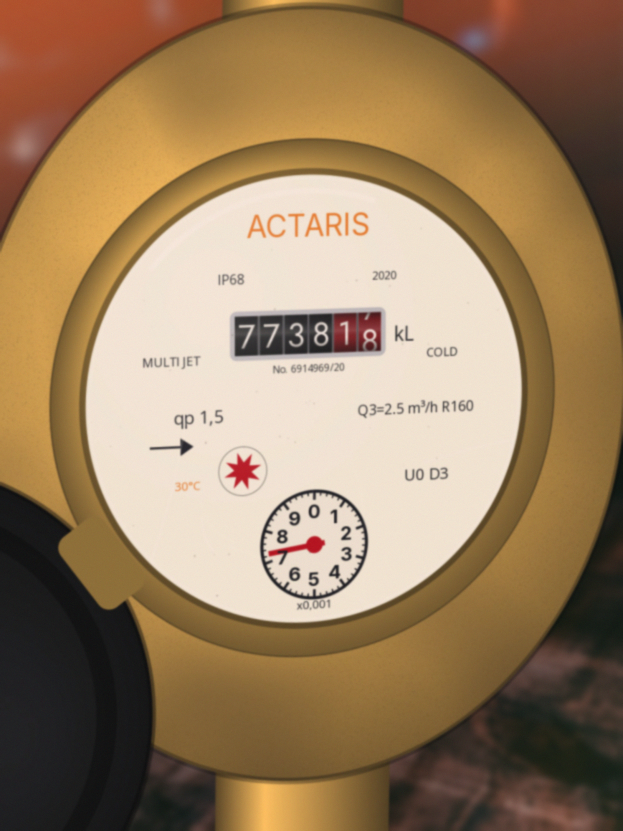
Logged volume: 7738.177 kL
